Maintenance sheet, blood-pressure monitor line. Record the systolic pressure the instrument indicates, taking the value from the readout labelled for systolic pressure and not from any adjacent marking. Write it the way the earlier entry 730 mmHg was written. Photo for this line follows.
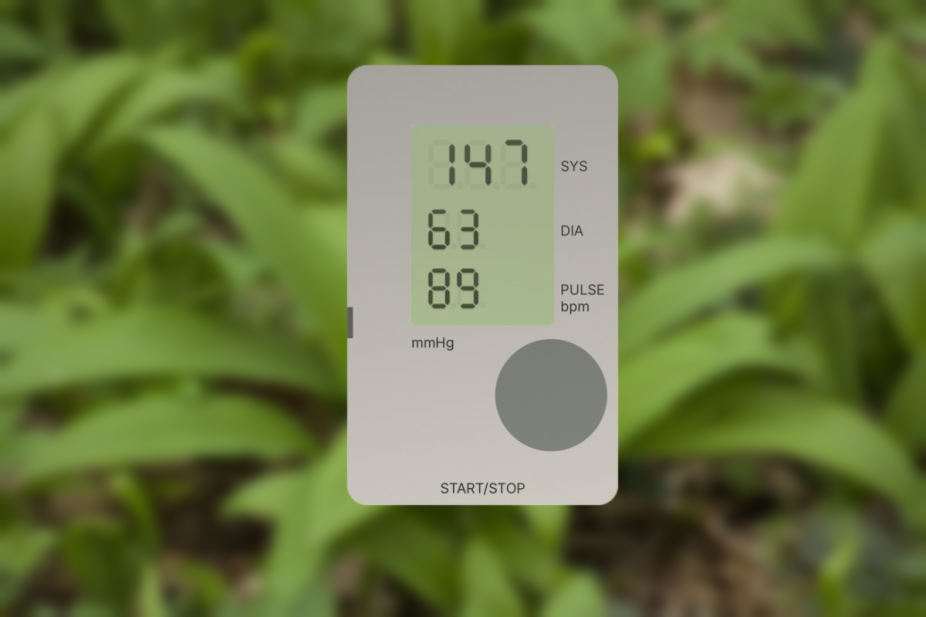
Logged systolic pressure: 147 mmHg
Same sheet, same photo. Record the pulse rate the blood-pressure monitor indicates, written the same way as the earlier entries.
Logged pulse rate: 89 bpm
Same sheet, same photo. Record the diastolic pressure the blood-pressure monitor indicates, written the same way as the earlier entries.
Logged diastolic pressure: 63 mmHg
